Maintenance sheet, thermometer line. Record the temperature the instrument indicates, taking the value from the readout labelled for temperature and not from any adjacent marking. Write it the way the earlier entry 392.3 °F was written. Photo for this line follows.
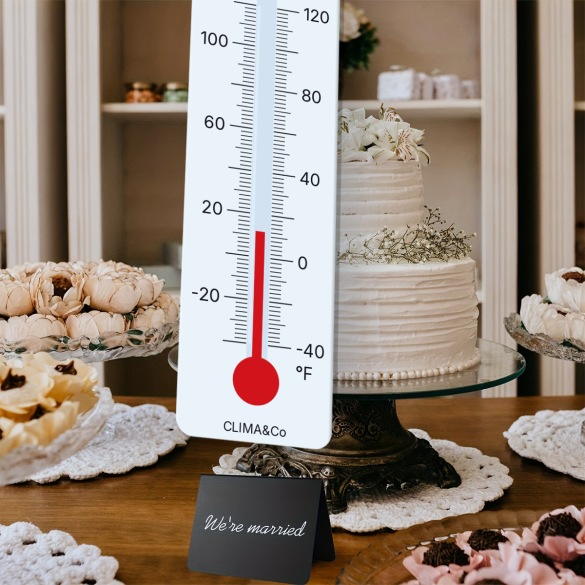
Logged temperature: 12 °F
